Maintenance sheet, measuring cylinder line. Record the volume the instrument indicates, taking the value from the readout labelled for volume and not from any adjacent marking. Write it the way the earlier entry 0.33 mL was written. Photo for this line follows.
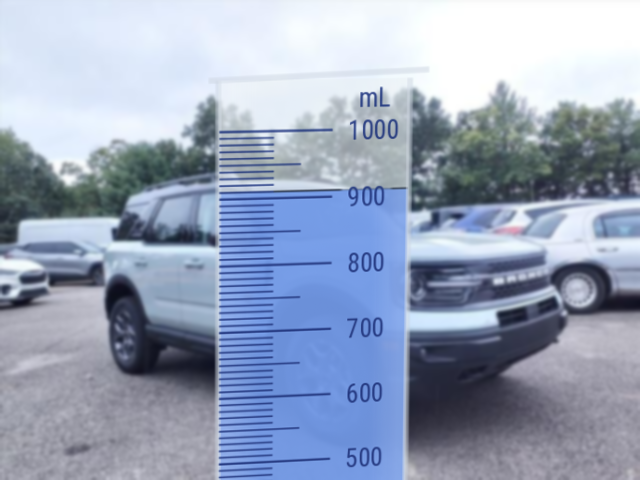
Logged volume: 910 mL
